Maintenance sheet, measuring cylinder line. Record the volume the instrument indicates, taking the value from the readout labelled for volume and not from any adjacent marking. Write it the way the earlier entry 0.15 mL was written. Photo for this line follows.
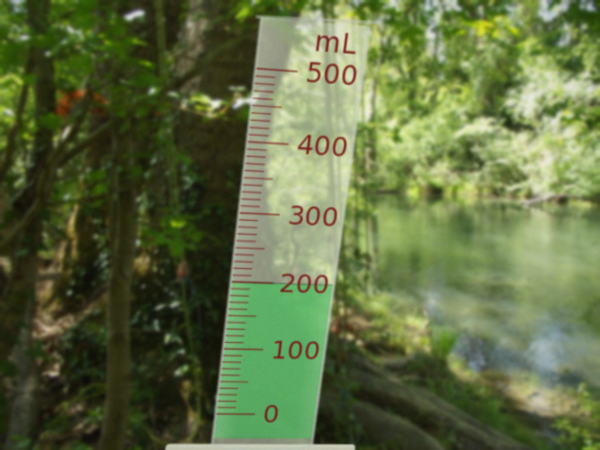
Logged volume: 200 mL
